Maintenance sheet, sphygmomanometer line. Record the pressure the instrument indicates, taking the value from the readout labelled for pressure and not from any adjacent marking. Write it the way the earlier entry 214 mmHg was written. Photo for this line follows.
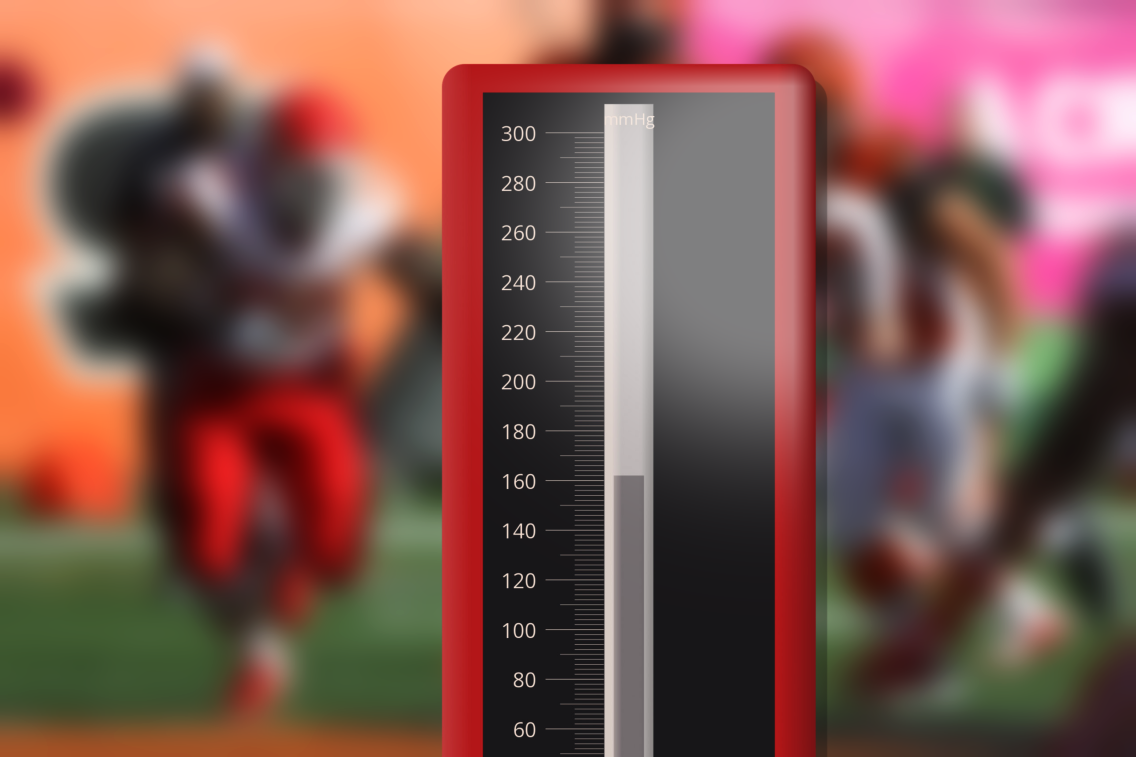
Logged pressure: 162 mmHg
